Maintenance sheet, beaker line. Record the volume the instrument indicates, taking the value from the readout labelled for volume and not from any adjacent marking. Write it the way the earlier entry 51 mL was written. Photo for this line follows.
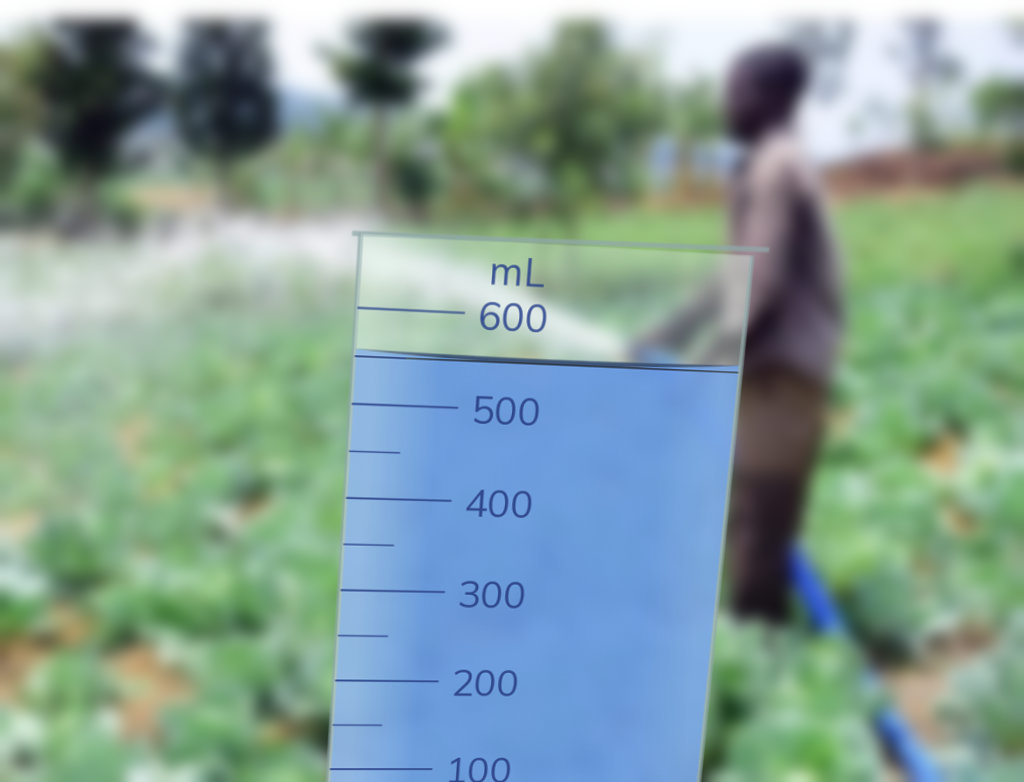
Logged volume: 550 mL
